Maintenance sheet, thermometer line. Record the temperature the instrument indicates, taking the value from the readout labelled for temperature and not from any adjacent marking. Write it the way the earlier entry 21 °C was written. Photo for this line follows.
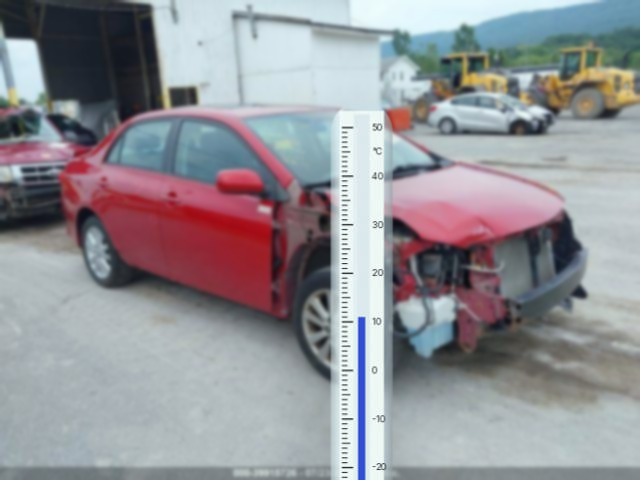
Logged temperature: 11 °C
